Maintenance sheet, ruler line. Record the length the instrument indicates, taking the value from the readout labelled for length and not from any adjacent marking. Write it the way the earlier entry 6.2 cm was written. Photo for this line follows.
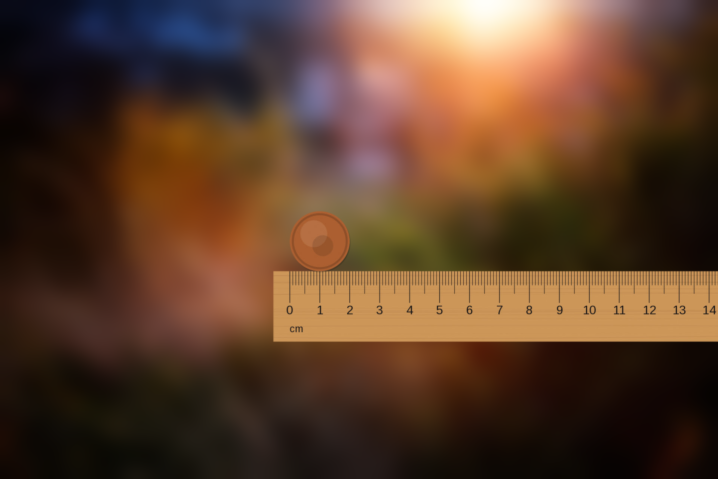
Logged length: 2 cm
